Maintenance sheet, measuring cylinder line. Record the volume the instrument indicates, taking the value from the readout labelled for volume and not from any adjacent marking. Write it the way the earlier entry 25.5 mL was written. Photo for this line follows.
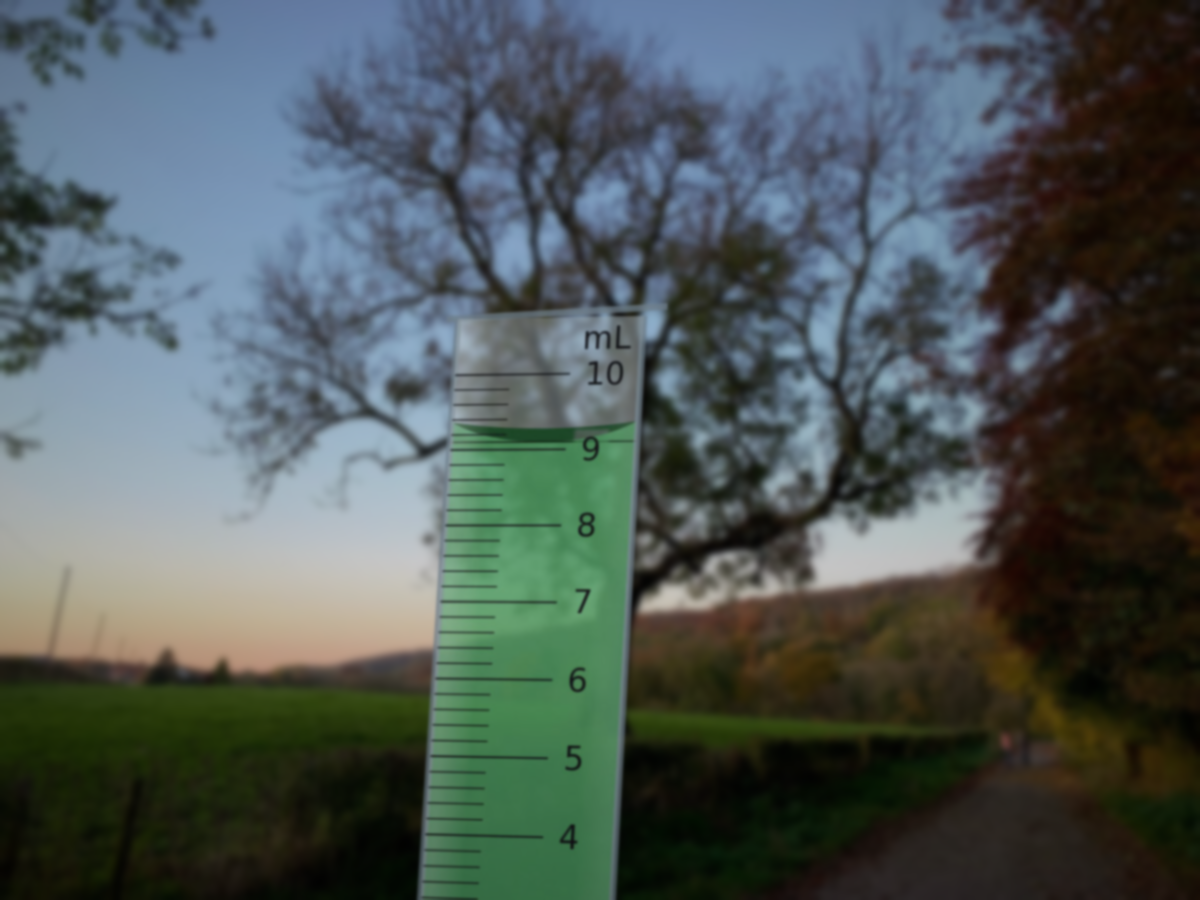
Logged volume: 9.1 mL
